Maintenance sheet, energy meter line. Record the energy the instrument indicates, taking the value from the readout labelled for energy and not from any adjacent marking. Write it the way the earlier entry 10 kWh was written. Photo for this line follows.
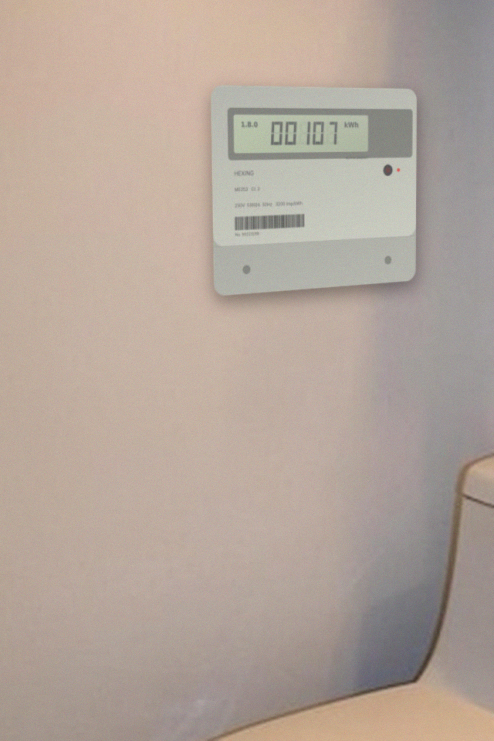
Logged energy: 107 kWh
